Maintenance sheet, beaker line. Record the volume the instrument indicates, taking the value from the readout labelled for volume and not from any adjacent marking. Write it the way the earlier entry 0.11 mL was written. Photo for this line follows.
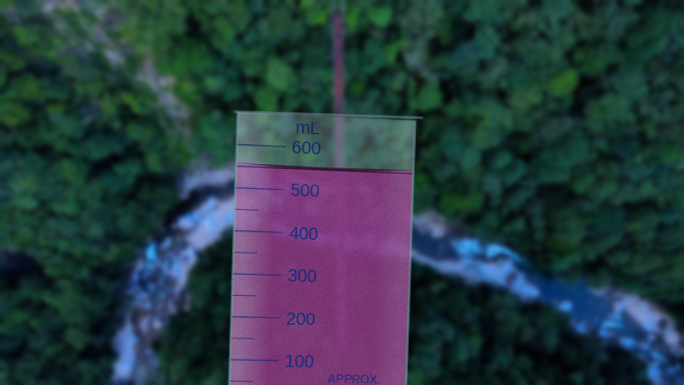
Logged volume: 550 mL
